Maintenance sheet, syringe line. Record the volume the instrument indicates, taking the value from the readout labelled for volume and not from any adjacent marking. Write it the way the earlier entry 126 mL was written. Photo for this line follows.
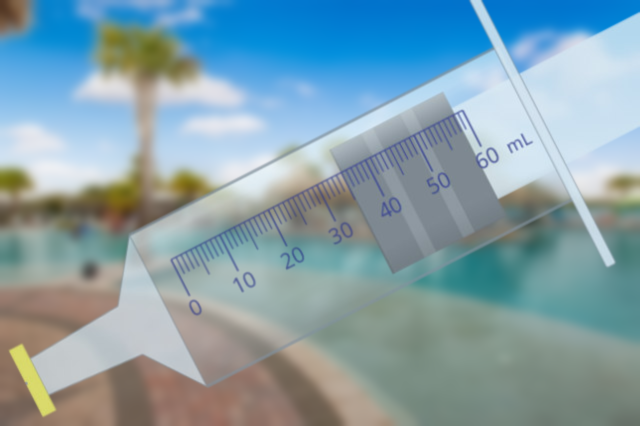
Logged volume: 35 mL
